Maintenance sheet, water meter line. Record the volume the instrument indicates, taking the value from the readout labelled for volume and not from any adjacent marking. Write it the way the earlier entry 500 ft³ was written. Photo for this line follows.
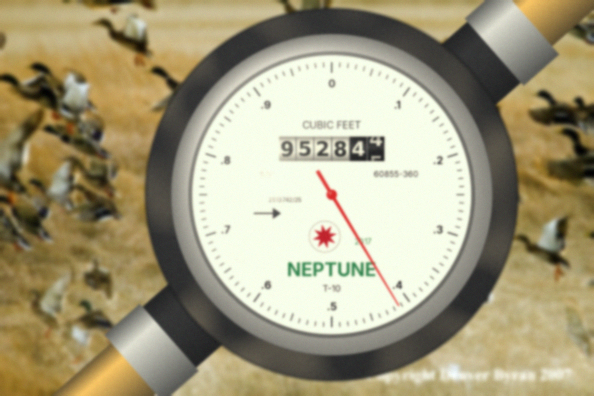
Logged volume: 952844.41 ft³
